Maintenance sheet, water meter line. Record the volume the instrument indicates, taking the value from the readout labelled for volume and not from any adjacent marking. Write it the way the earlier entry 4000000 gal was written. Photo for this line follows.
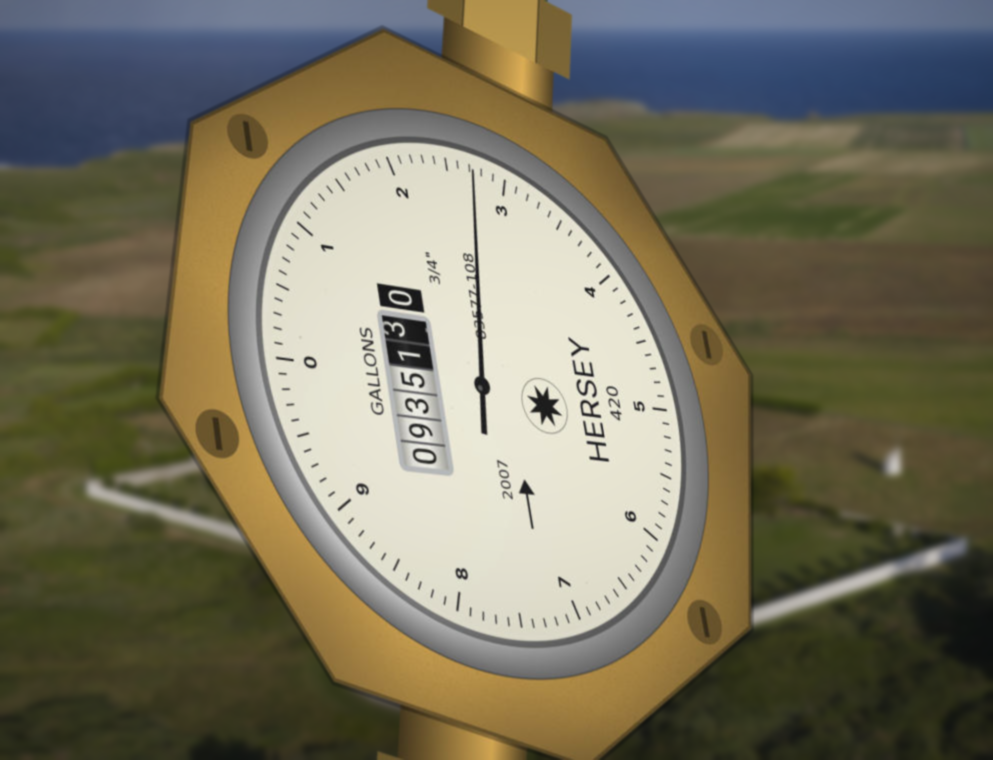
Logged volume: 935132.7 gal
